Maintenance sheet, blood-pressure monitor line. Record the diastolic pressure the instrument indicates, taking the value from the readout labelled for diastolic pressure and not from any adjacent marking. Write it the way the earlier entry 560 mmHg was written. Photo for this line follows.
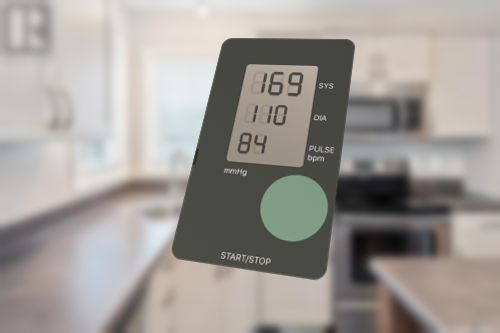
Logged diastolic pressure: 110 mmHg
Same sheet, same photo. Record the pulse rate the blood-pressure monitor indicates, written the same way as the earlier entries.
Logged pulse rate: 84 bpm
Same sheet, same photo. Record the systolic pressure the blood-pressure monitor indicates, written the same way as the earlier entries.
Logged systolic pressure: 169 mmHg
